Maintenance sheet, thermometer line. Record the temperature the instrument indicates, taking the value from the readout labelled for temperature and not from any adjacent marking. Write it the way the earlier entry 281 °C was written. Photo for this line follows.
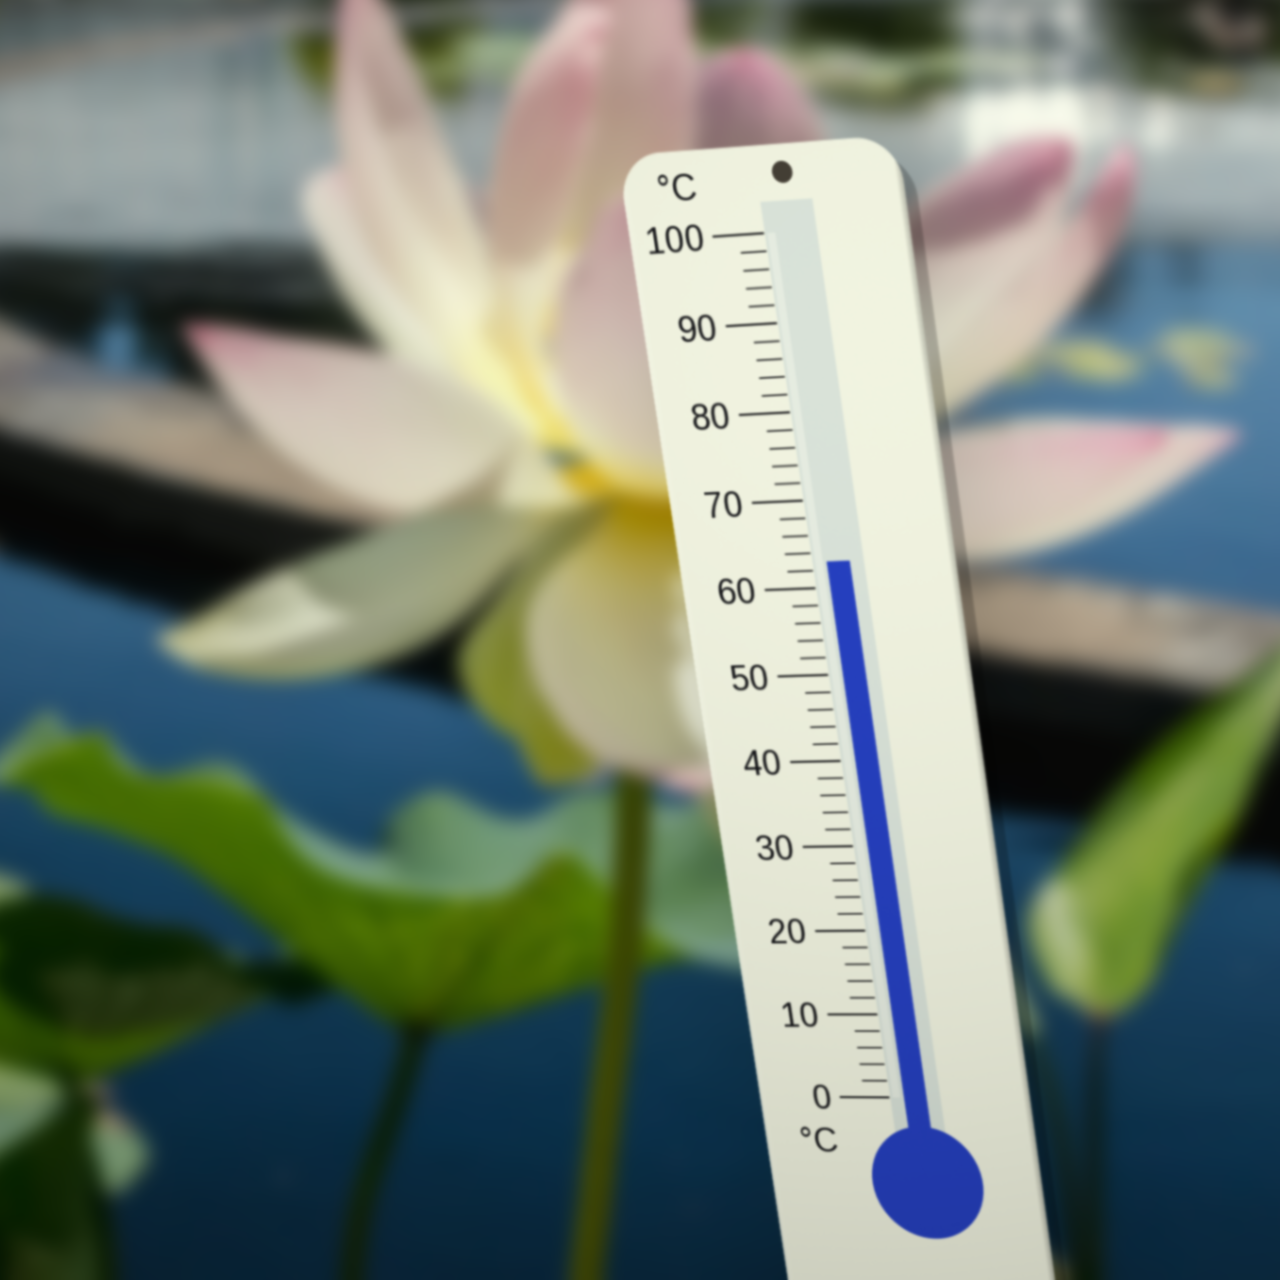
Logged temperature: 63 °C
